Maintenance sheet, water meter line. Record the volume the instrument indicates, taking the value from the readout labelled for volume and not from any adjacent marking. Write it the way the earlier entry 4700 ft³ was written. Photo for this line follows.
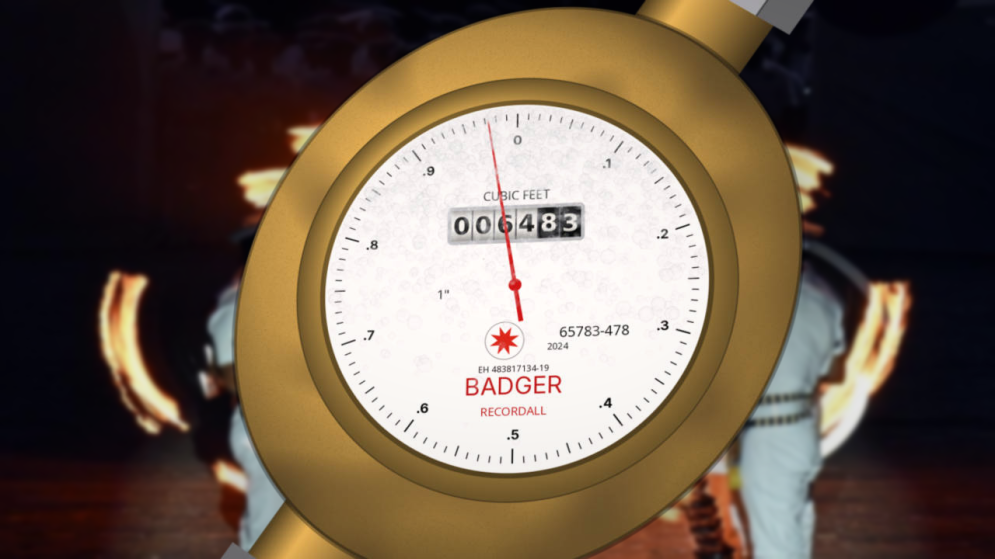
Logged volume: 6482.97 ft³
